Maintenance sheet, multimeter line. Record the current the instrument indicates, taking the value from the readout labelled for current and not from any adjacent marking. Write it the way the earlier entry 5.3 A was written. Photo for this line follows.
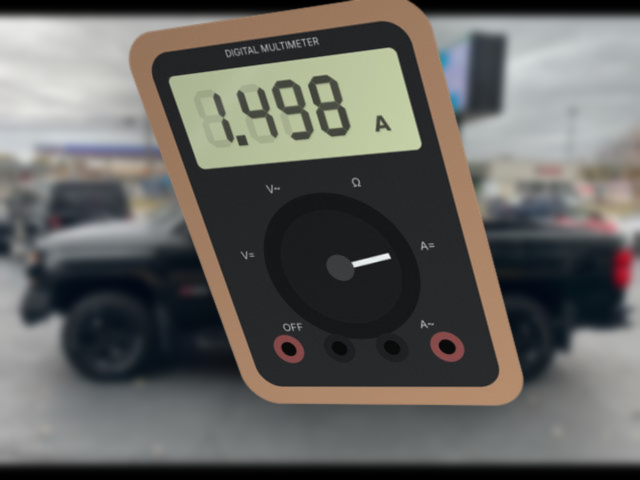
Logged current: 1.498 A
